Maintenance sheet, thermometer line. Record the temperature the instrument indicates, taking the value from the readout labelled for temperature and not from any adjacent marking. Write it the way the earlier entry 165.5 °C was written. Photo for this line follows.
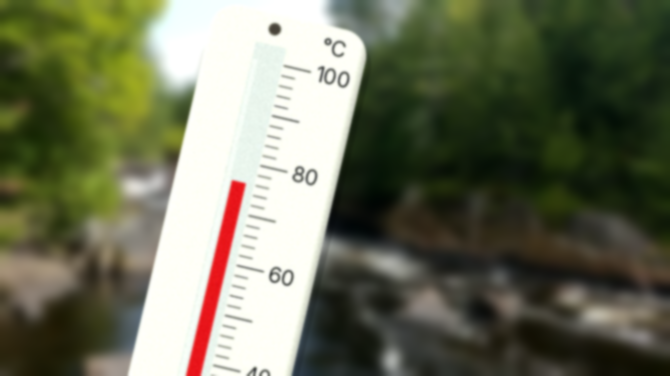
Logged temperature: 76 °C
